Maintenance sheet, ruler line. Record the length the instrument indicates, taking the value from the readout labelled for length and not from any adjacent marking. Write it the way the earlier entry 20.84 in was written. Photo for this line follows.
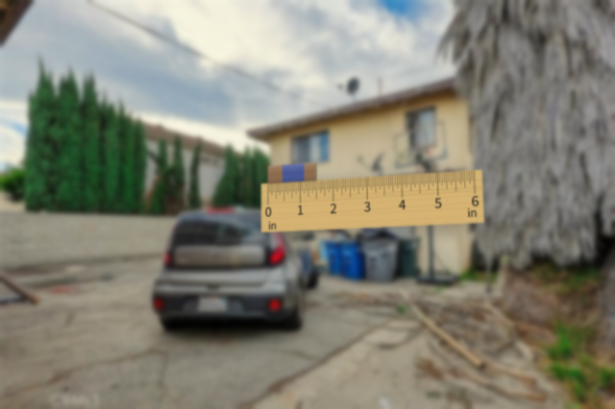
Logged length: 1.5 in
